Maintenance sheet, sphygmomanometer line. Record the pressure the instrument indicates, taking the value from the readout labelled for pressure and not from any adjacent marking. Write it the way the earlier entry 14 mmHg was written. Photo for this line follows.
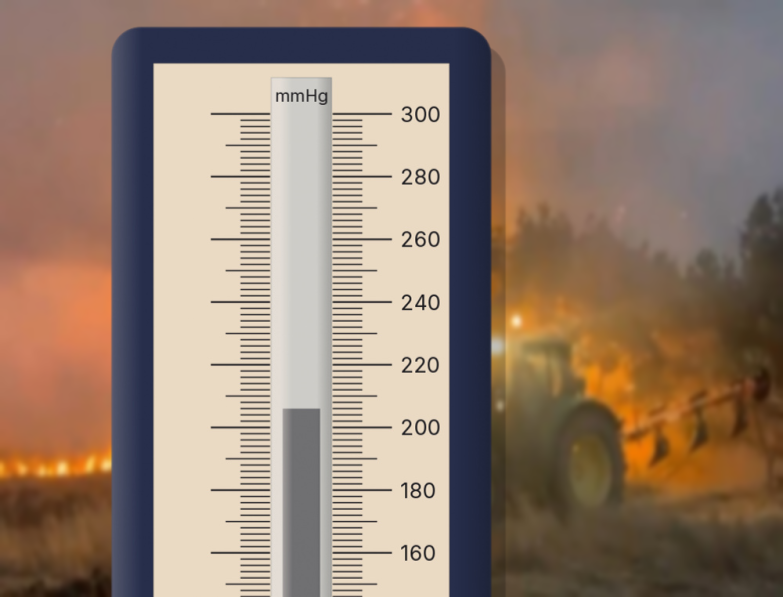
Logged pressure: 206 mmHg
